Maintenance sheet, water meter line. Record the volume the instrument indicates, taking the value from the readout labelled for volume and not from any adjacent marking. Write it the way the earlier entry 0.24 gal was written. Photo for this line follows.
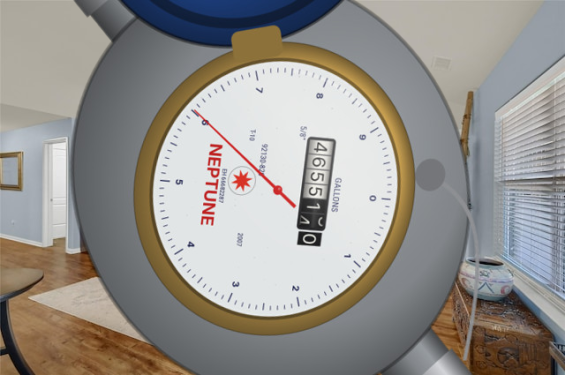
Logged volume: 4655136.0 gal
